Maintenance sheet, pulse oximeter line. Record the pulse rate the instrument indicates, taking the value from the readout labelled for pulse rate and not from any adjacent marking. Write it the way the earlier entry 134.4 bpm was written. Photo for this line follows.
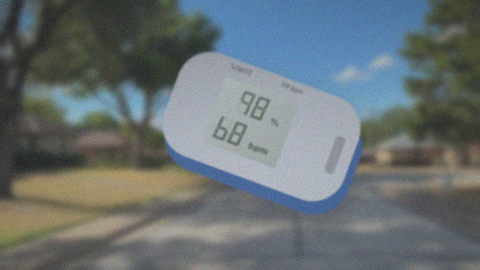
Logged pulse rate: 68 bpm
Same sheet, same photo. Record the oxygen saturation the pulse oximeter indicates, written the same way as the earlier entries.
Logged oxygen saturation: 98 %
